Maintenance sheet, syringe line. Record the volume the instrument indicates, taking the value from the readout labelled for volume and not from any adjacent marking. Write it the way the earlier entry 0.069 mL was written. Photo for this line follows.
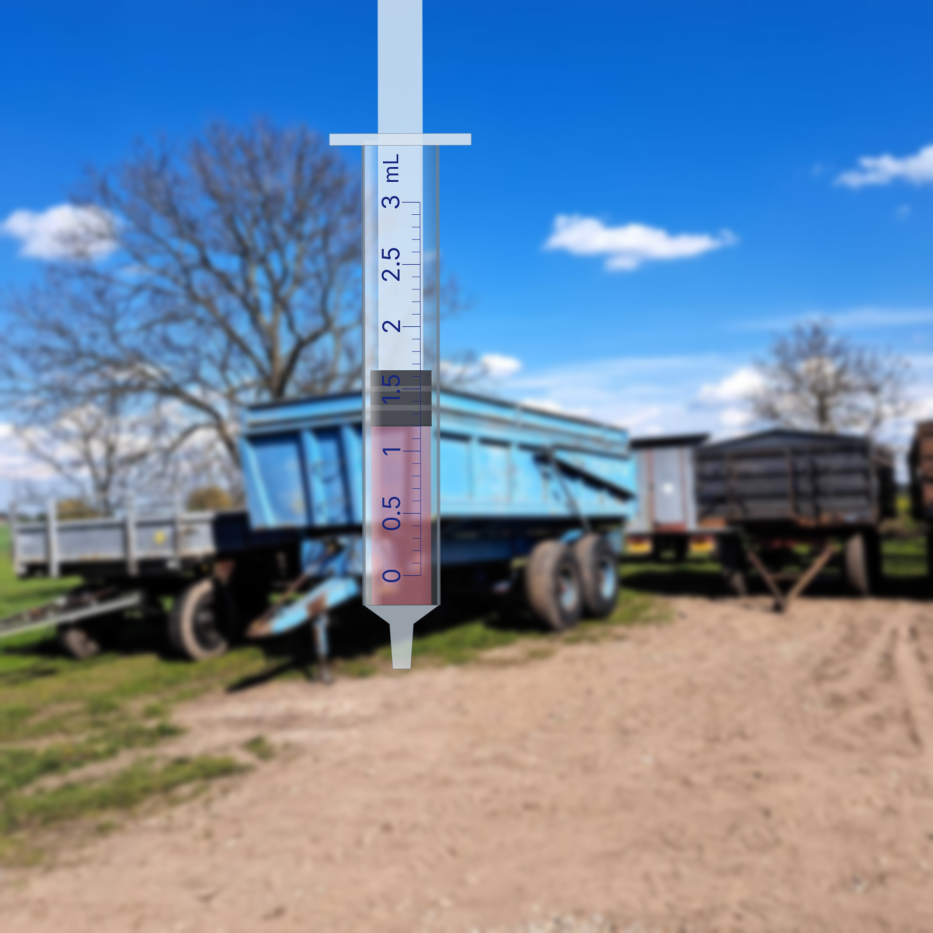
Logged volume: 1.2 mL
